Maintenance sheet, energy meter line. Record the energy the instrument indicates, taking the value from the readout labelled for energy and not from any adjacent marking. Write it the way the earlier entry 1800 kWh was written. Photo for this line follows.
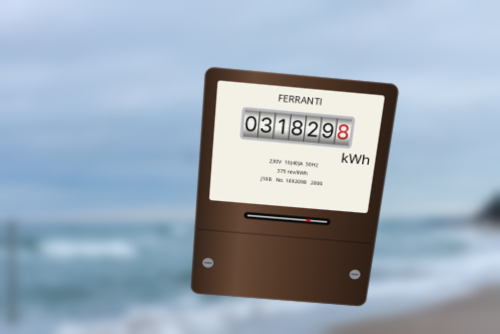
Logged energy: 31829.8 kWh
